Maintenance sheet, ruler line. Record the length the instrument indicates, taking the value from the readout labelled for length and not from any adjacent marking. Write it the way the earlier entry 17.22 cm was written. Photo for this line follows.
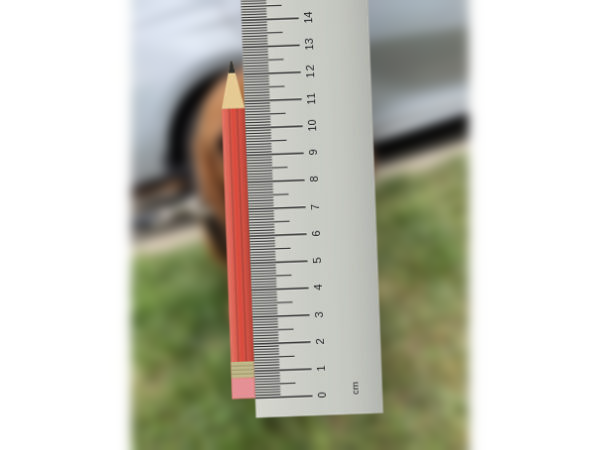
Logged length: 12.5 cm
